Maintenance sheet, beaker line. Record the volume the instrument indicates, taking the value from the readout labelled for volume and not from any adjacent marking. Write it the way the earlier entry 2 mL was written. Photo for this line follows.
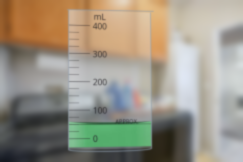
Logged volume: 50 mL
